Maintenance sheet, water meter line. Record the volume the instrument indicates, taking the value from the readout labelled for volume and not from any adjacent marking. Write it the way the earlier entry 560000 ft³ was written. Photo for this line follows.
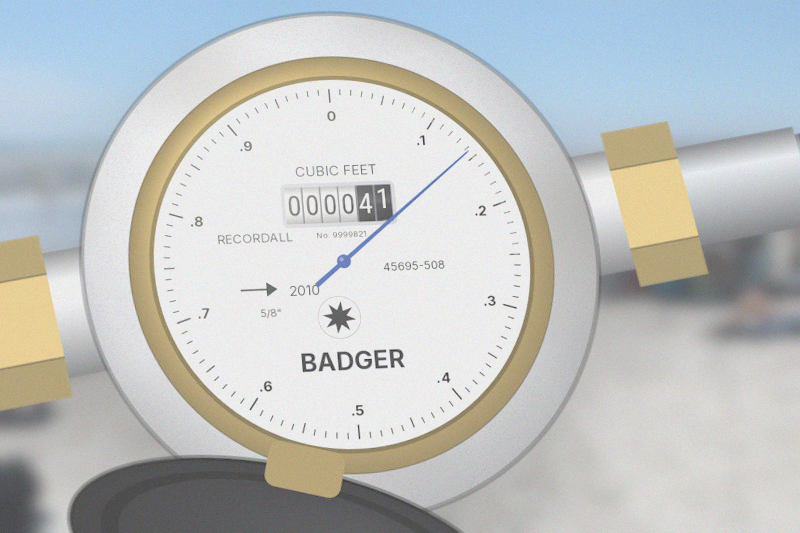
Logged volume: 41.14 ft³
